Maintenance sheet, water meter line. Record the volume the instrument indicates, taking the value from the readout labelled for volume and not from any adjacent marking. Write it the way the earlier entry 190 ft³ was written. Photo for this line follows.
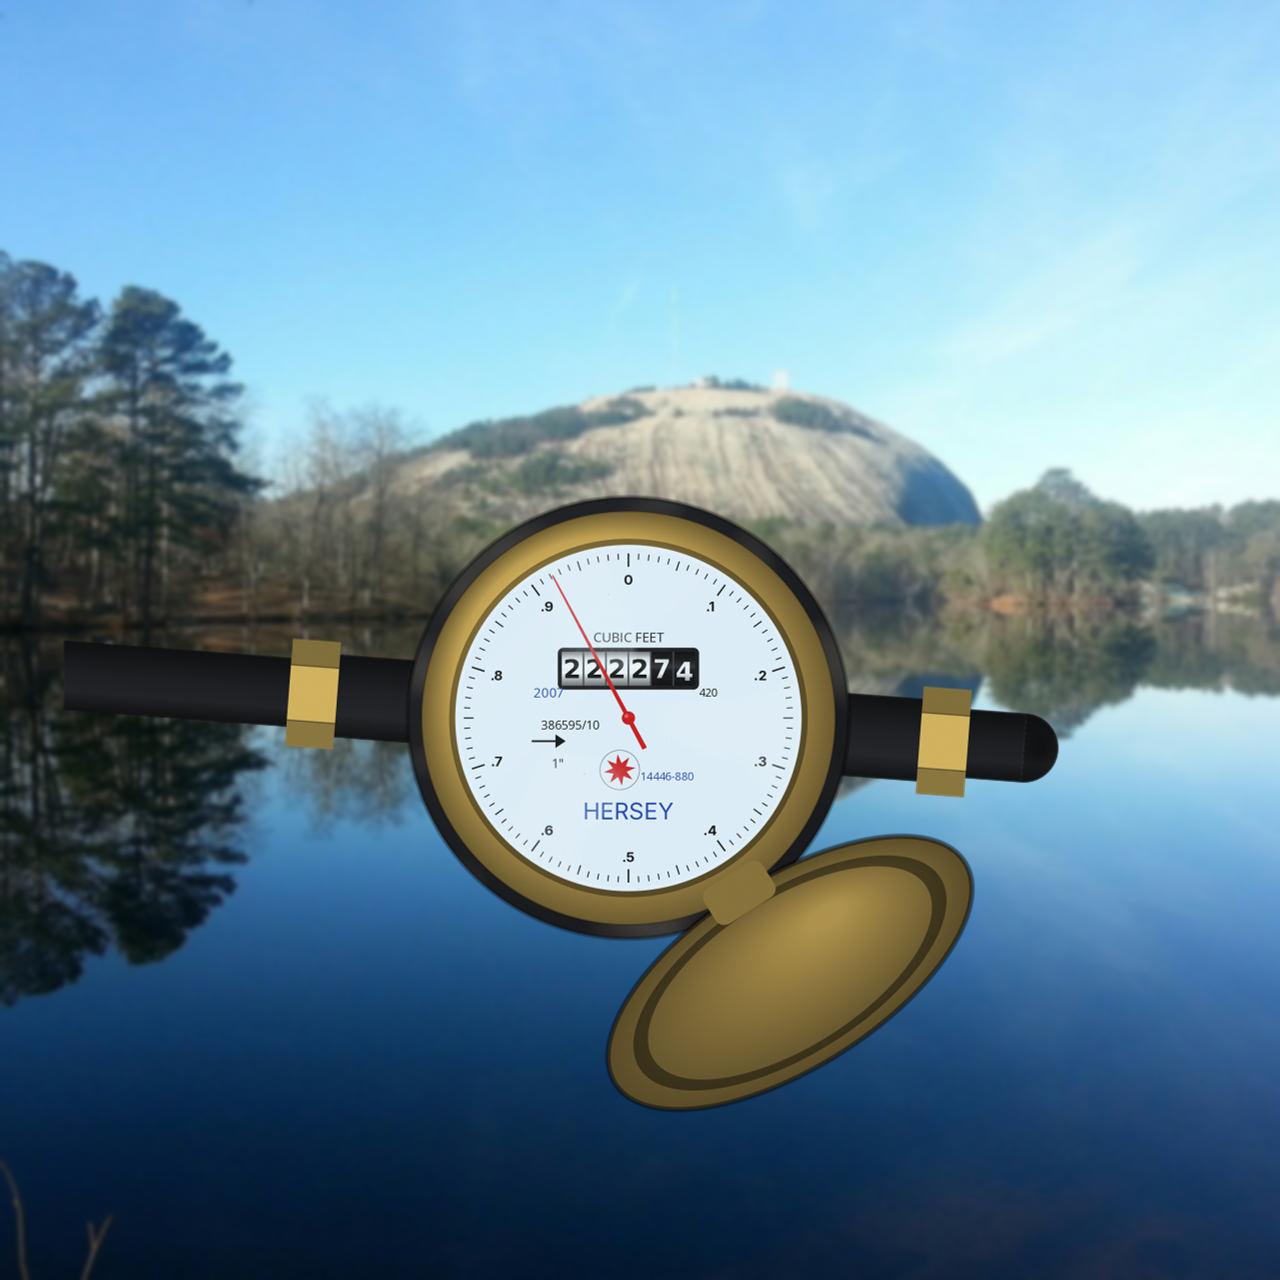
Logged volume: 222273.92 ft³
